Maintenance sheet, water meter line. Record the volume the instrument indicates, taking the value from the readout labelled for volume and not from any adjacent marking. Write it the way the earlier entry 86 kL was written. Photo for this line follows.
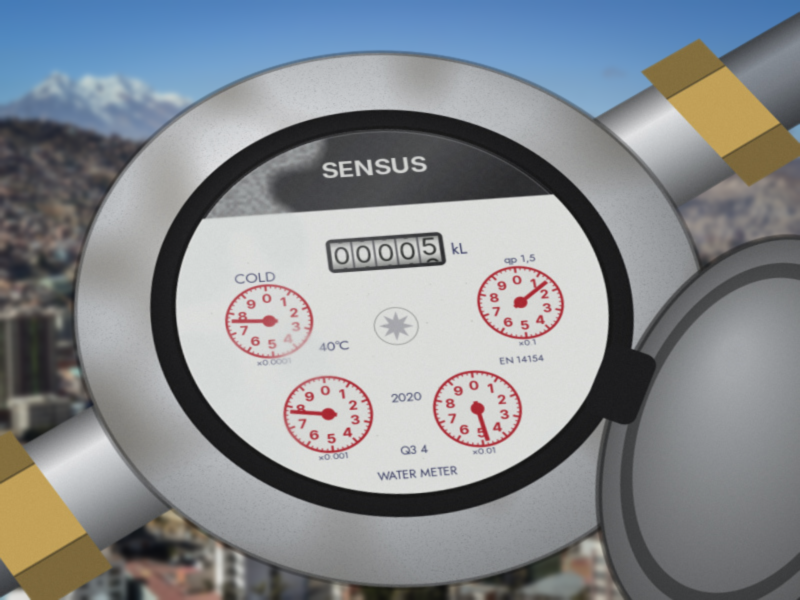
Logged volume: 5.1477 kL
